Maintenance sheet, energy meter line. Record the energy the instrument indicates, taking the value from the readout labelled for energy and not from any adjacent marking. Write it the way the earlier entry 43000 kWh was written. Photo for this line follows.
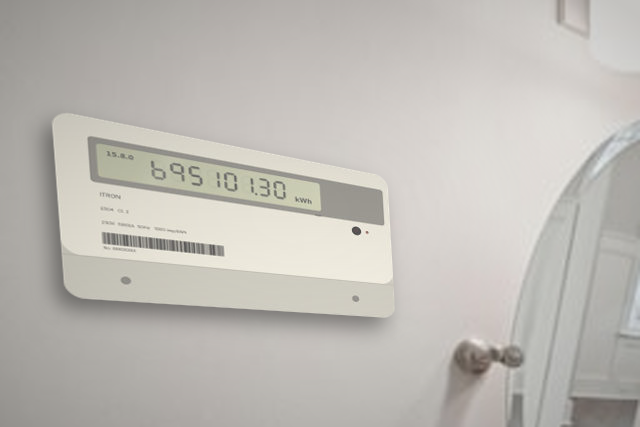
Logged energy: 695101.30 kWh
